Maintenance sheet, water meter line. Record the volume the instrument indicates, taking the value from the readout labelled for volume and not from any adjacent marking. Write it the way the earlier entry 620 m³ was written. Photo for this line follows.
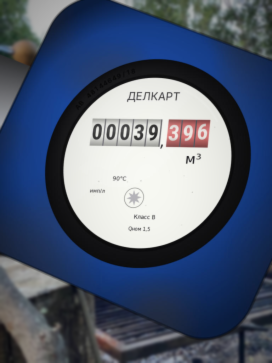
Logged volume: 39.396 m³
